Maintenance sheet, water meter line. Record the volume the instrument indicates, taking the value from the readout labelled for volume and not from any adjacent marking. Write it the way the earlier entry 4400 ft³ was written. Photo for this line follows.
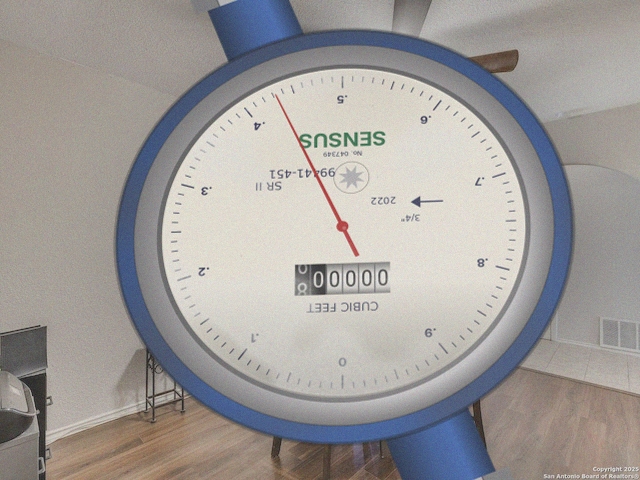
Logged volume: 8.43 ft³
